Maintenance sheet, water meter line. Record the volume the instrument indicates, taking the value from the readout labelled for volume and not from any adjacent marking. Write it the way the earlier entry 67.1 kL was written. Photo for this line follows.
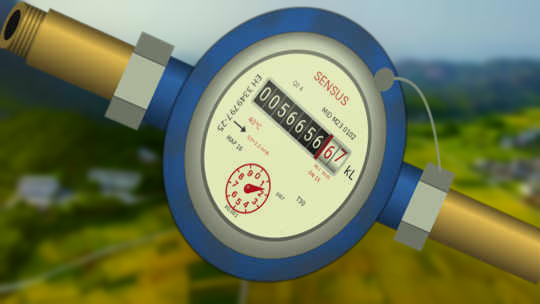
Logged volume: 56656.671 kL
